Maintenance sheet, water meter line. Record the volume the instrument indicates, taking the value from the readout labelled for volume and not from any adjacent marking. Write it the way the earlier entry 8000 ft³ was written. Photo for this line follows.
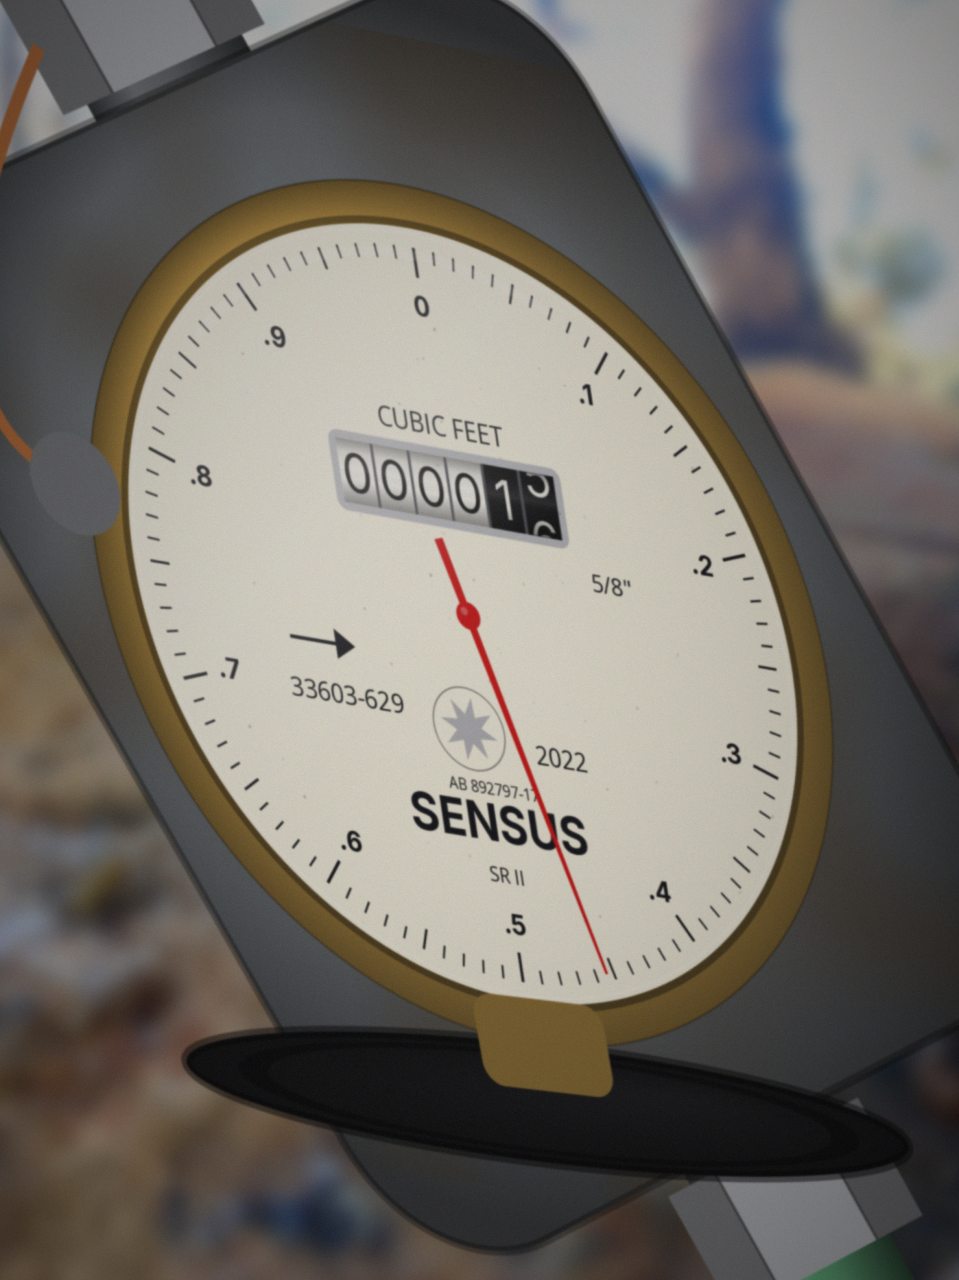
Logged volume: 15.45 ft³
